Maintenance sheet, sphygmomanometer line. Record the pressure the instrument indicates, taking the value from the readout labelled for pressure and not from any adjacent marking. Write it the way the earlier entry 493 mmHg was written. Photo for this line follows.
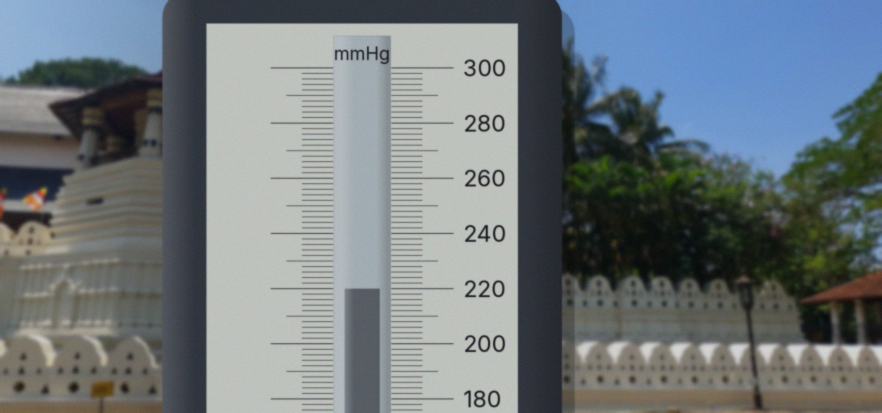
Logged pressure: 220 mmHg
